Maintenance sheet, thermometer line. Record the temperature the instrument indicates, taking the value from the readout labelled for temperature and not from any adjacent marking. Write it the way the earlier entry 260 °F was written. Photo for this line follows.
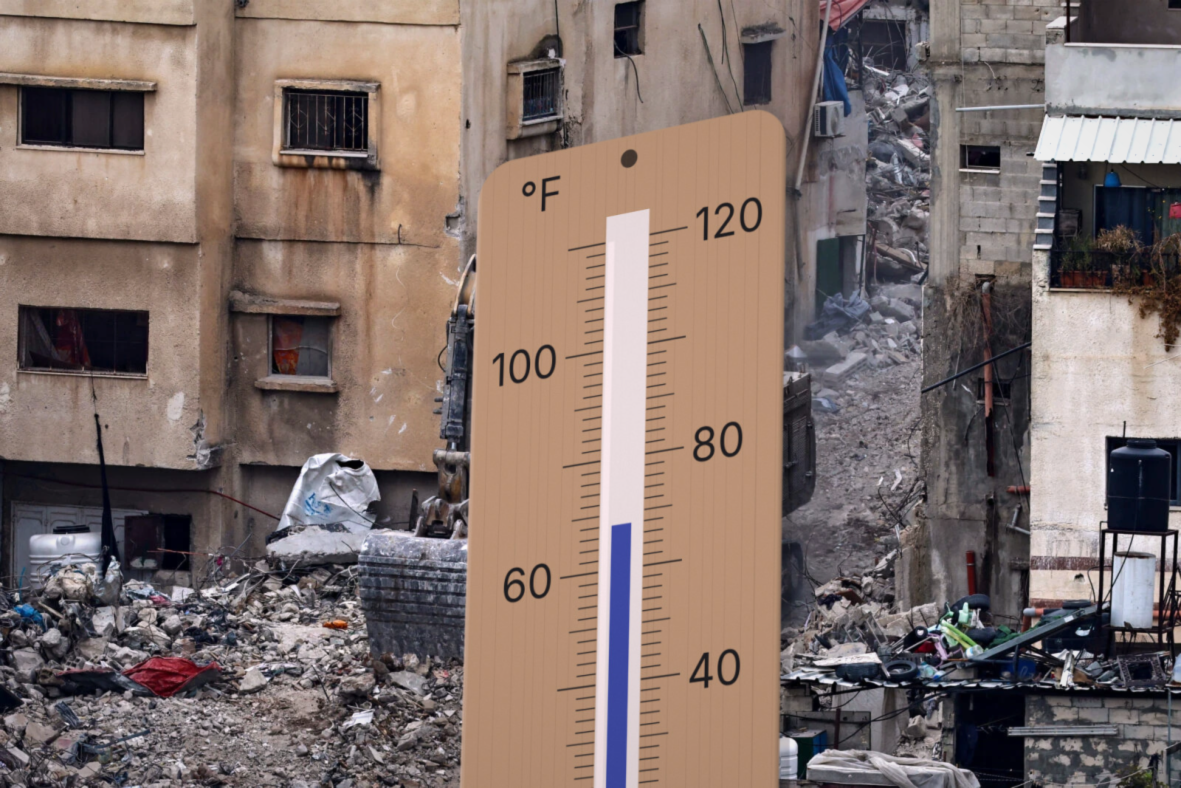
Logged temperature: 68 °F
